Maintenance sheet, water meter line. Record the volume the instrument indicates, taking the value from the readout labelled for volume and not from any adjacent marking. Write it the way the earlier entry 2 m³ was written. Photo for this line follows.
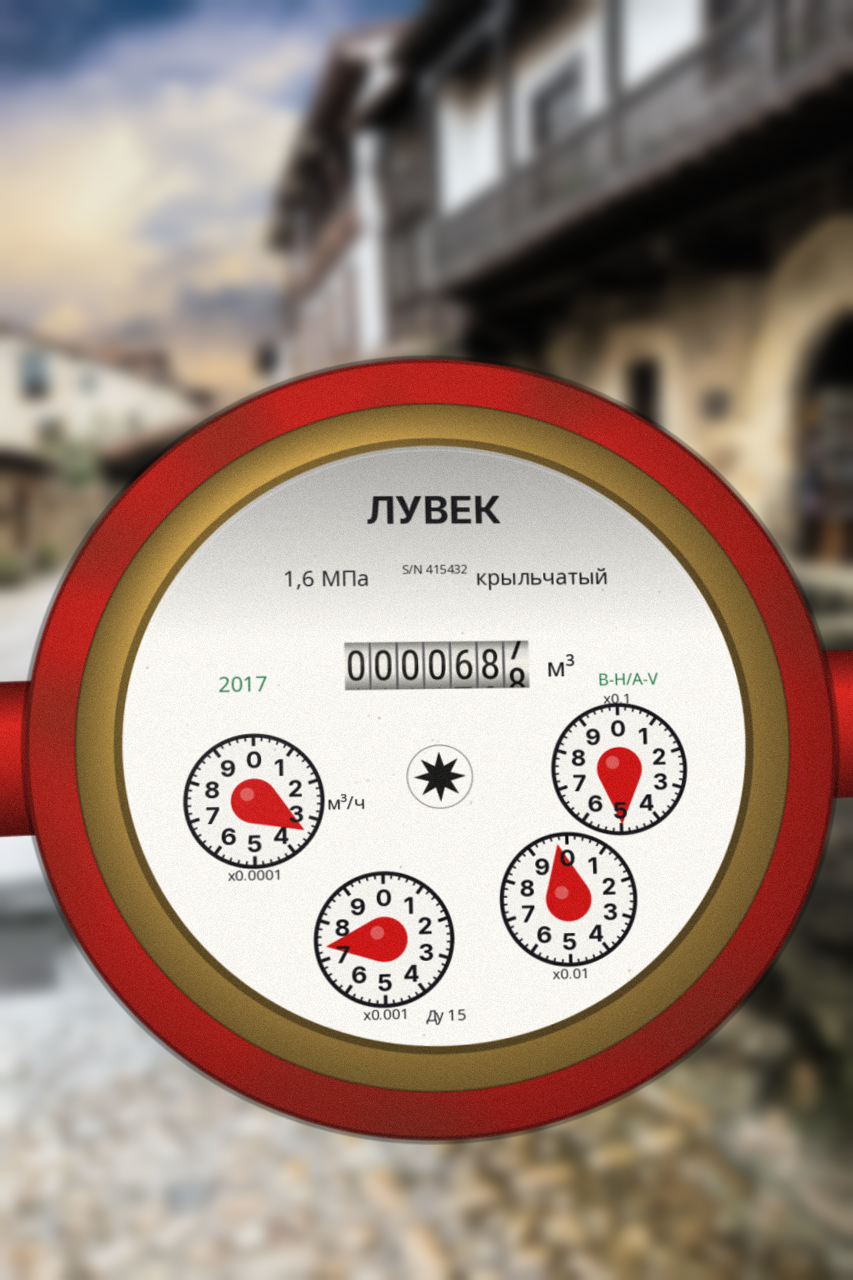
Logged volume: 687.4973 m³
